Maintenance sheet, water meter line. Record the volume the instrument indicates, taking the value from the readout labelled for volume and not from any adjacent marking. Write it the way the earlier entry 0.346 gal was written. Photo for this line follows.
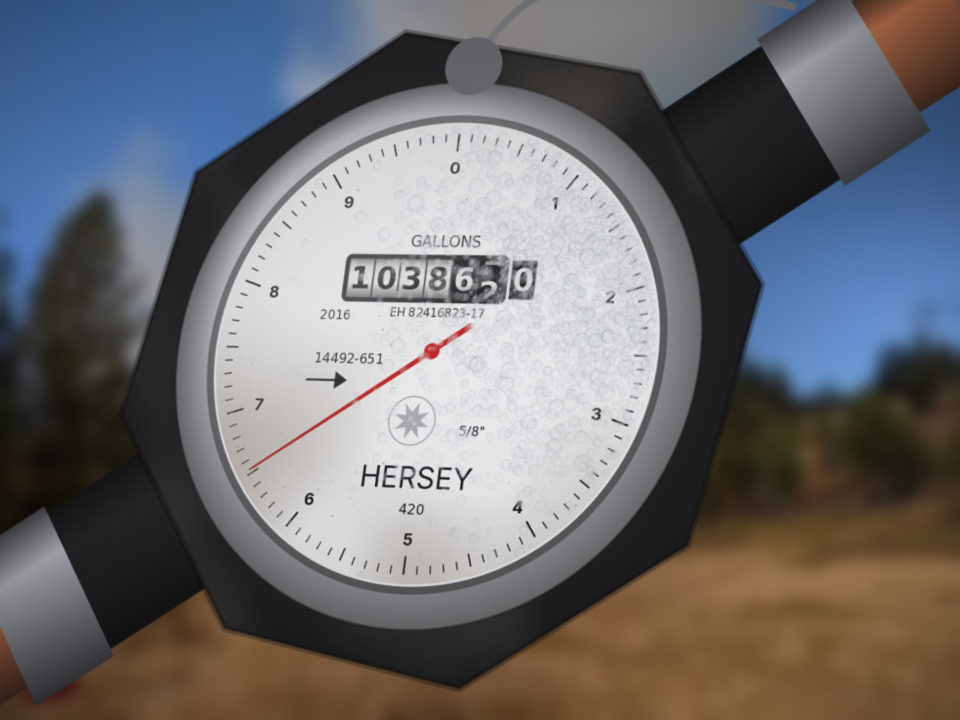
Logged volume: 1038616.5 gal
